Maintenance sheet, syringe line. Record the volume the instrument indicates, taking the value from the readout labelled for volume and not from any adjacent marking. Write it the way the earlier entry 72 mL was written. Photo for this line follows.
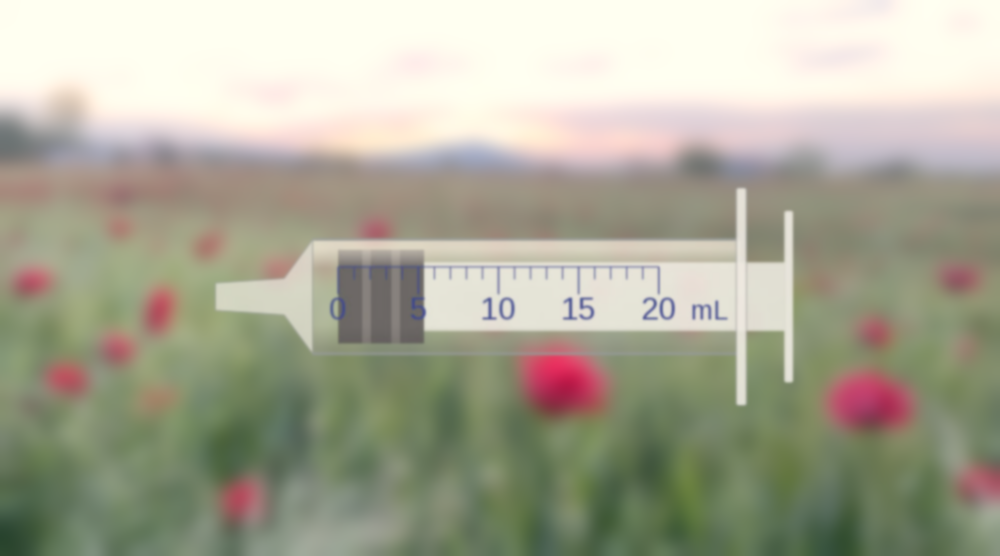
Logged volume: 0 mL
